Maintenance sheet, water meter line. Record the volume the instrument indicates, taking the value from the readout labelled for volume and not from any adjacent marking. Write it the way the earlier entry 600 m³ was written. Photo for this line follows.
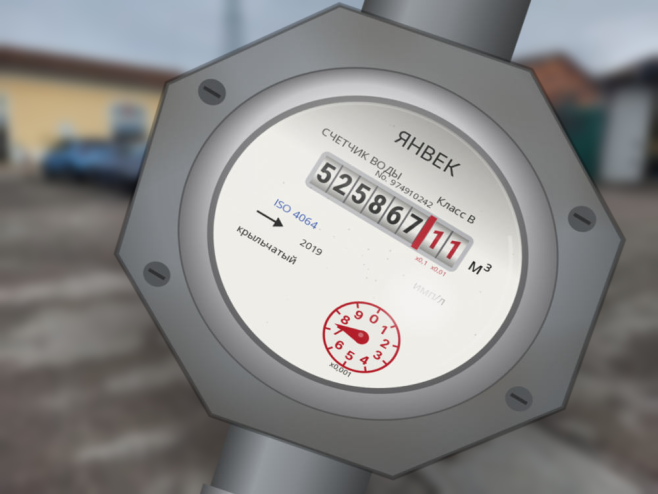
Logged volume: 525867.117 m³
